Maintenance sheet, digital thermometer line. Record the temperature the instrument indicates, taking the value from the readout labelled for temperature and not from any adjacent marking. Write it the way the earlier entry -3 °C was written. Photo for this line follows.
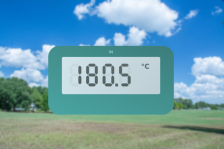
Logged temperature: 180.5 °C
